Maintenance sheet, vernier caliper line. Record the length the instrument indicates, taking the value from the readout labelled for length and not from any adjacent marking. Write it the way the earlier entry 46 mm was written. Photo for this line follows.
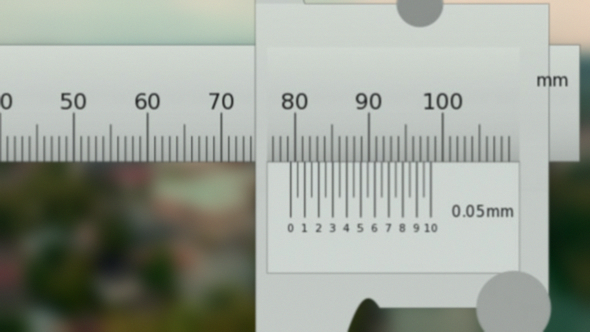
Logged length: 79.4 mm
